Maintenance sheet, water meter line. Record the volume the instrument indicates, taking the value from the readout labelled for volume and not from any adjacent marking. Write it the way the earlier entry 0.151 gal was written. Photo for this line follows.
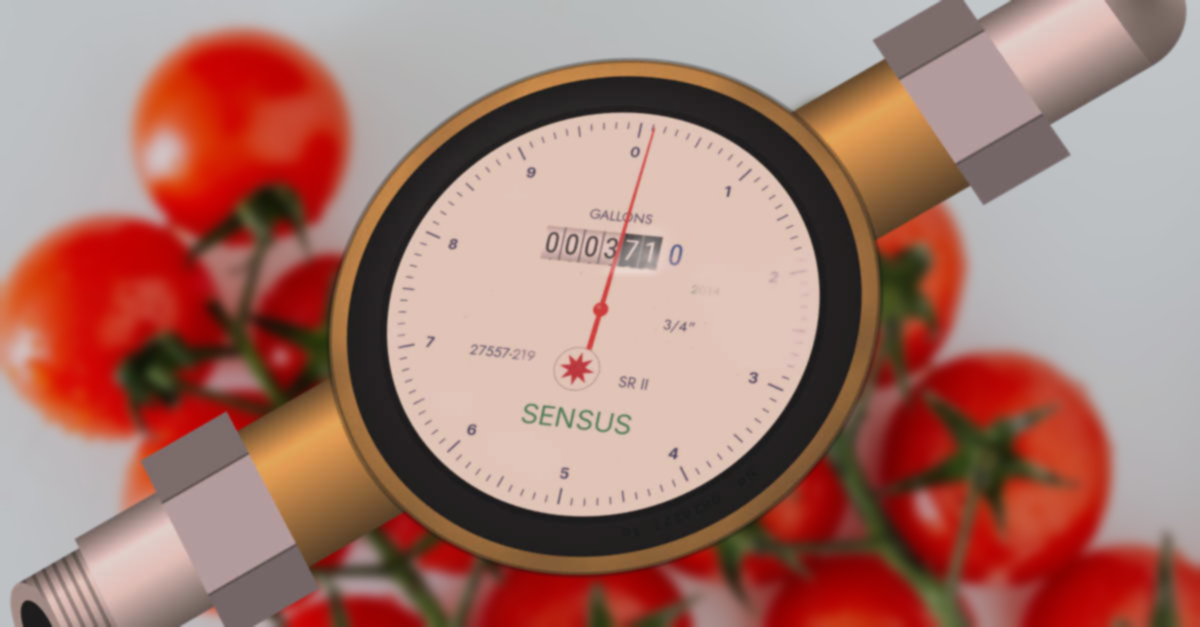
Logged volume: 3710.1 gal
